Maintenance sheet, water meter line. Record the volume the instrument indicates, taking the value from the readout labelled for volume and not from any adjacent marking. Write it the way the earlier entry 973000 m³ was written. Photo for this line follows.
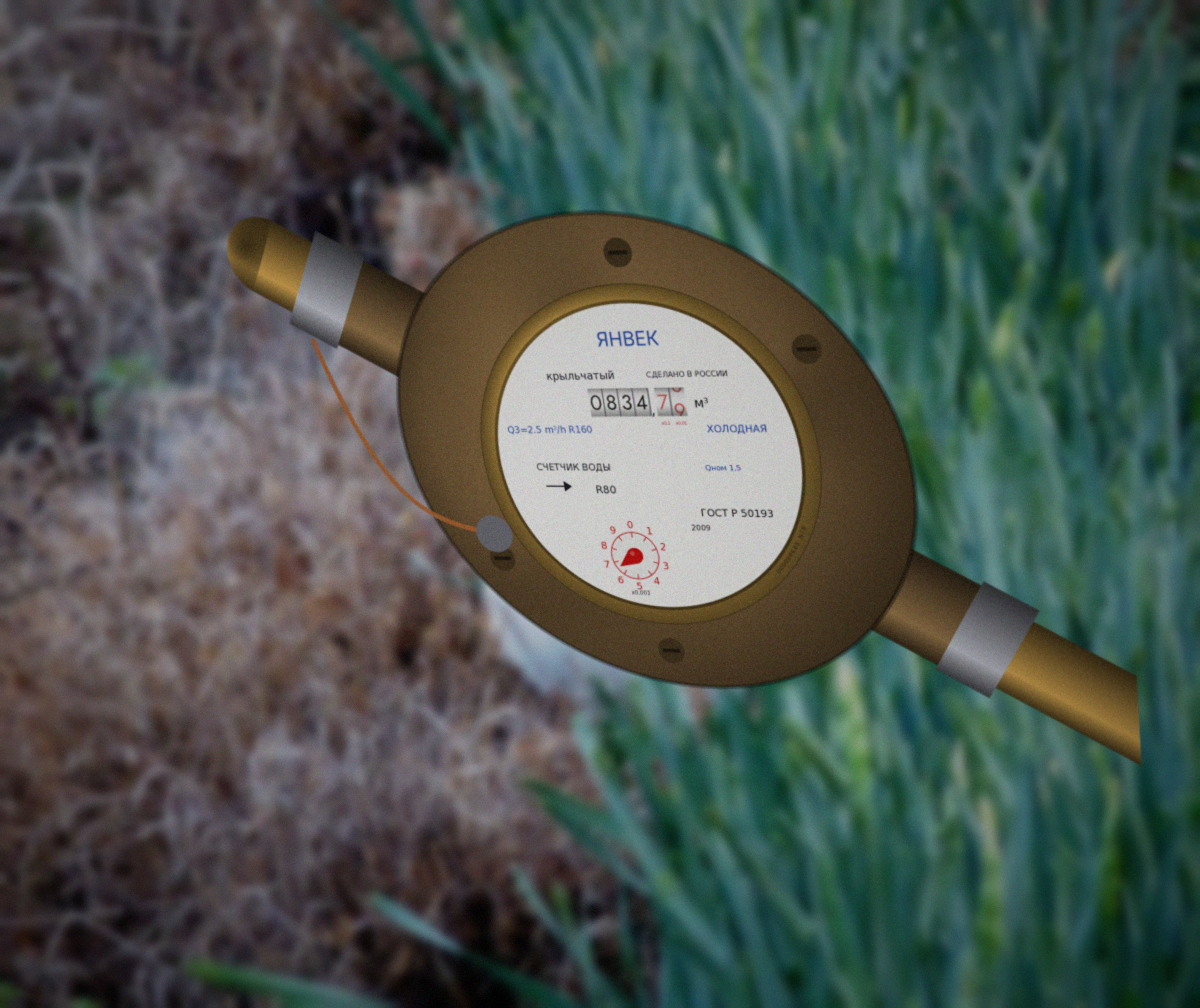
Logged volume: 834.786 m³
